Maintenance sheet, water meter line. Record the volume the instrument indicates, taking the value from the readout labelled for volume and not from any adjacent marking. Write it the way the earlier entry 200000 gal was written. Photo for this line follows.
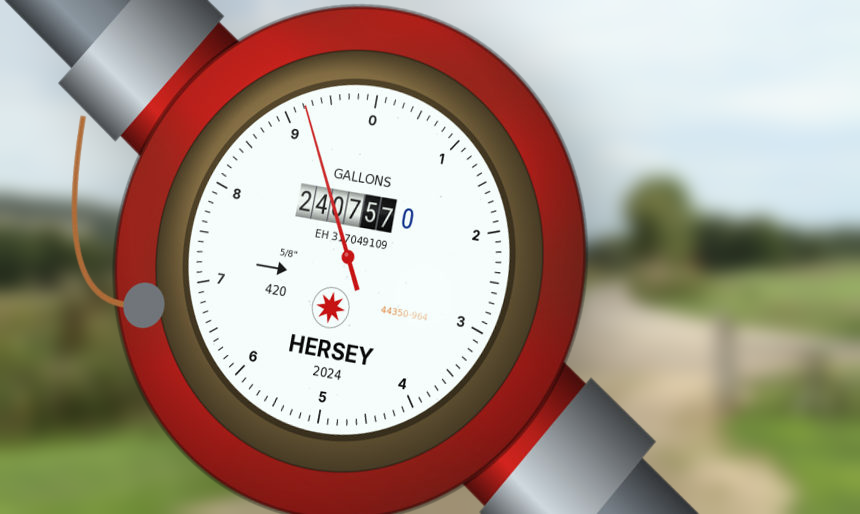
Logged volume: 2407569.2 gal
